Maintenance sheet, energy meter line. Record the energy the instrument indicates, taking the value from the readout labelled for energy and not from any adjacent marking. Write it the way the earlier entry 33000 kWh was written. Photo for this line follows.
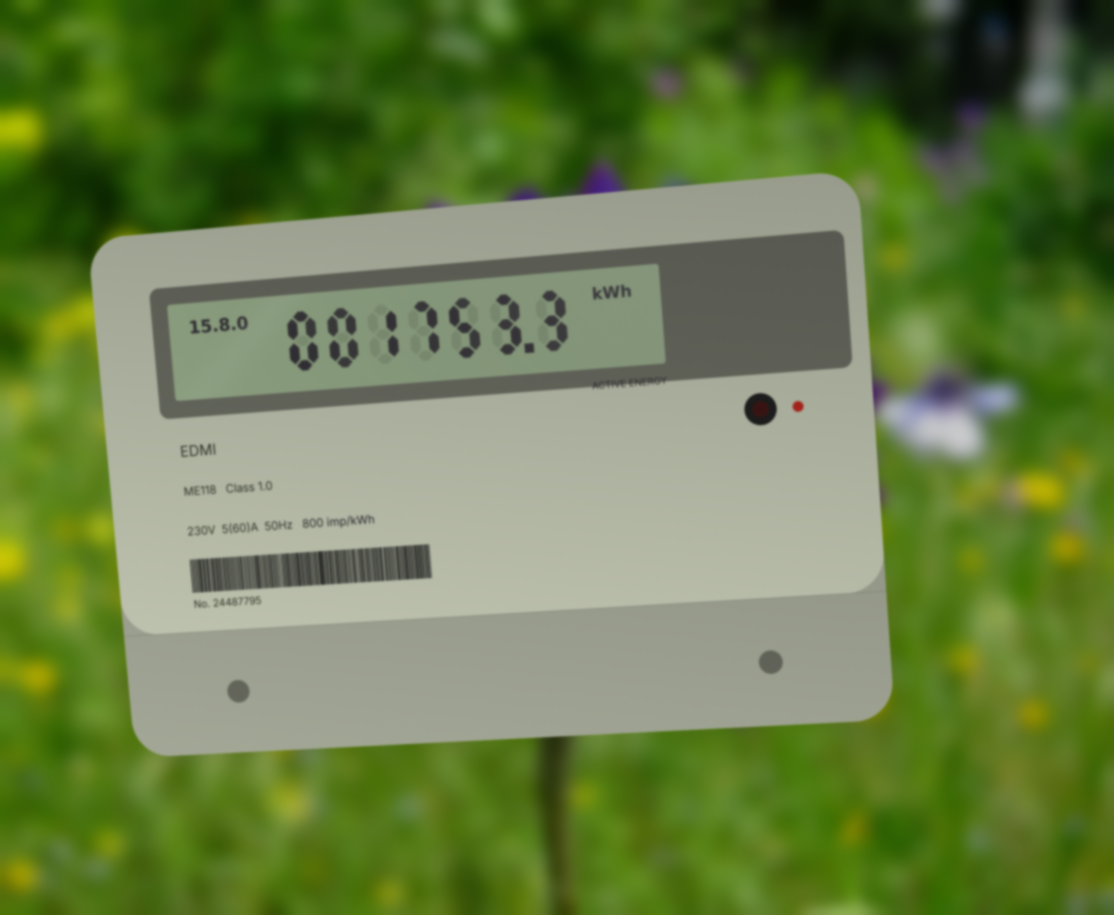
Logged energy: 1753.3 kWh
